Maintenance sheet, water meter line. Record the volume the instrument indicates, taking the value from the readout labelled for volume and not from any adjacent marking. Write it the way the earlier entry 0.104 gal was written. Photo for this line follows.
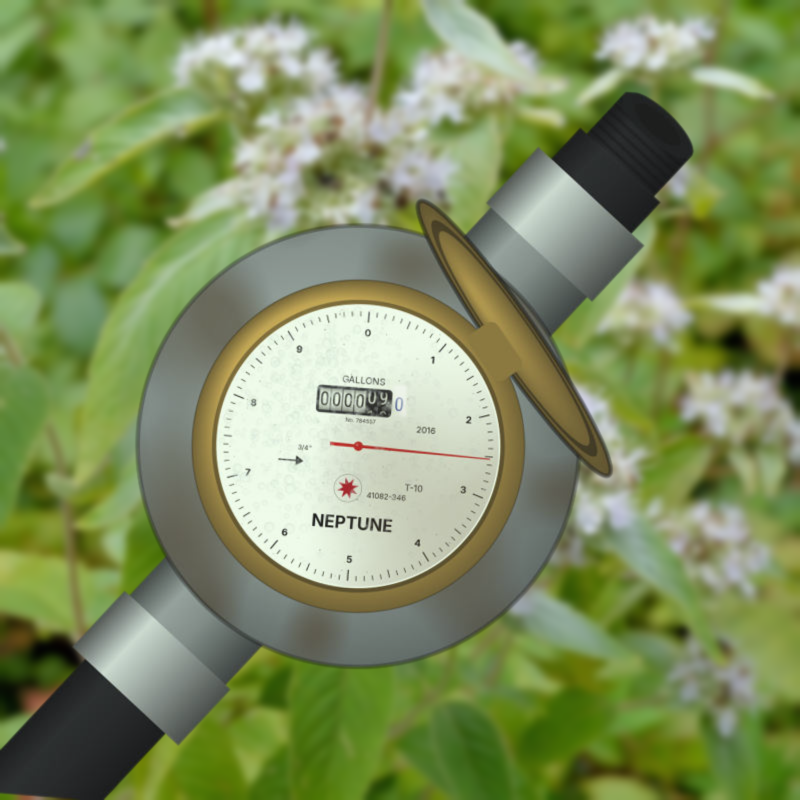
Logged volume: 92.5 gal
